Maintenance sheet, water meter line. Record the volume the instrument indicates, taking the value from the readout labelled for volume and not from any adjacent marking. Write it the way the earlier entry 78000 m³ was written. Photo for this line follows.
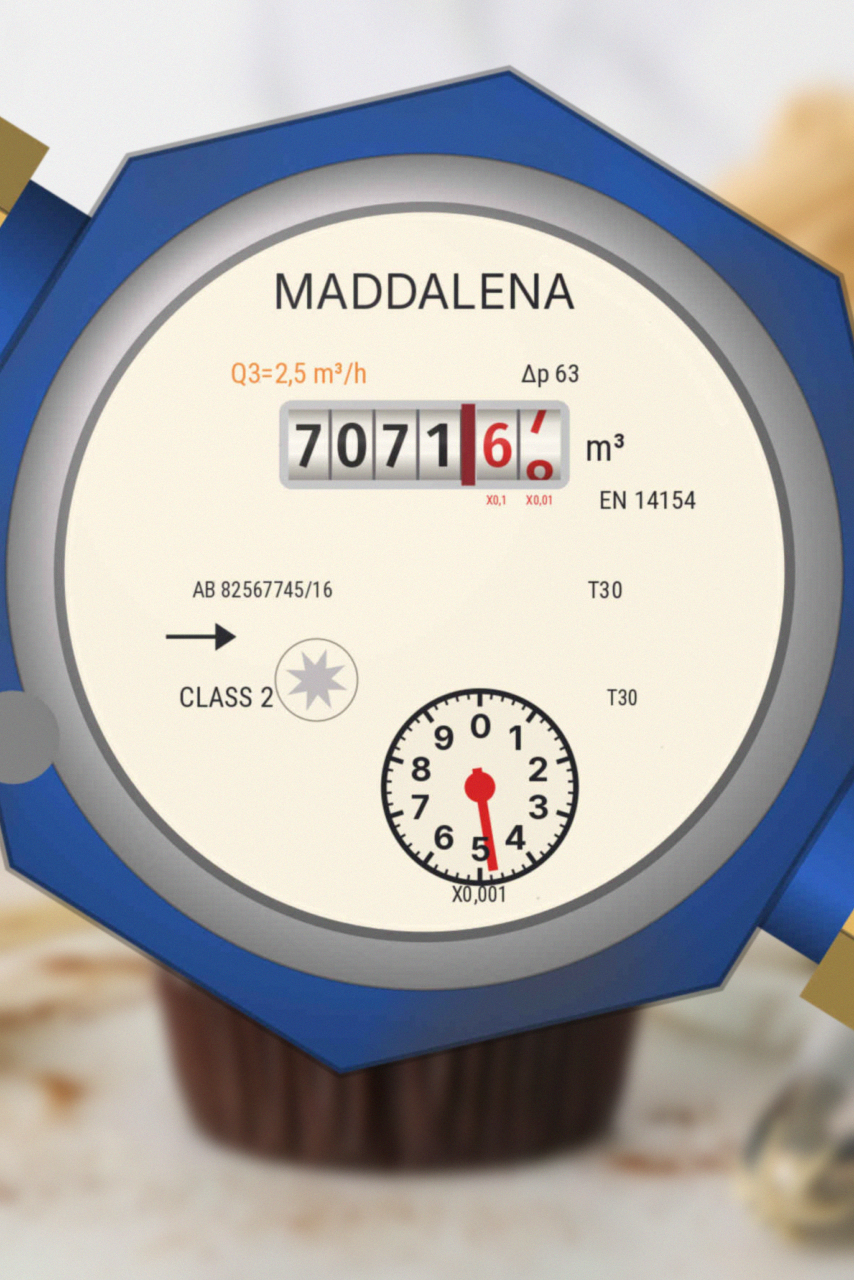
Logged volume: 7071.674 m³
